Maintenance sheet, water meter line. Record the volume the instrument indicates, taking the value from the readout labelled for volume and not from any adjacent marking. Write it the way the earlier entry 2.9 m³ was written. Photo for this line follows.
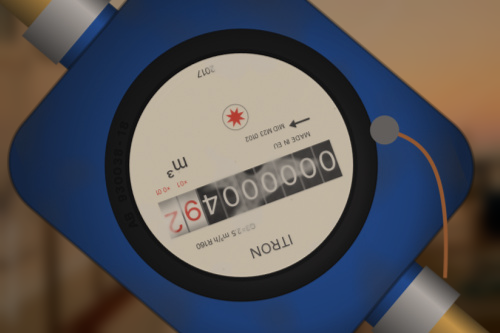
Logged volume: 4.92 m³
